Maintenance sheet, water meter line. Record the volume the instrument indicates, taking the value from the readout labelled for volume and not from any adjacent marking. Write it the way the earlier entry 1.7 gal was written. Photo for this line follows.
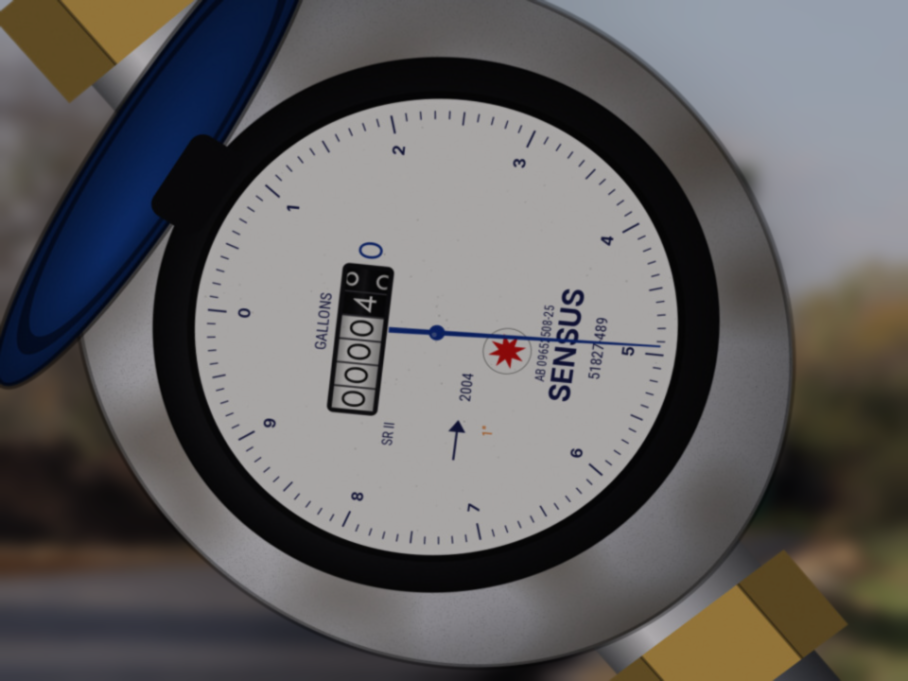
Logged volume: 484.9 gal
